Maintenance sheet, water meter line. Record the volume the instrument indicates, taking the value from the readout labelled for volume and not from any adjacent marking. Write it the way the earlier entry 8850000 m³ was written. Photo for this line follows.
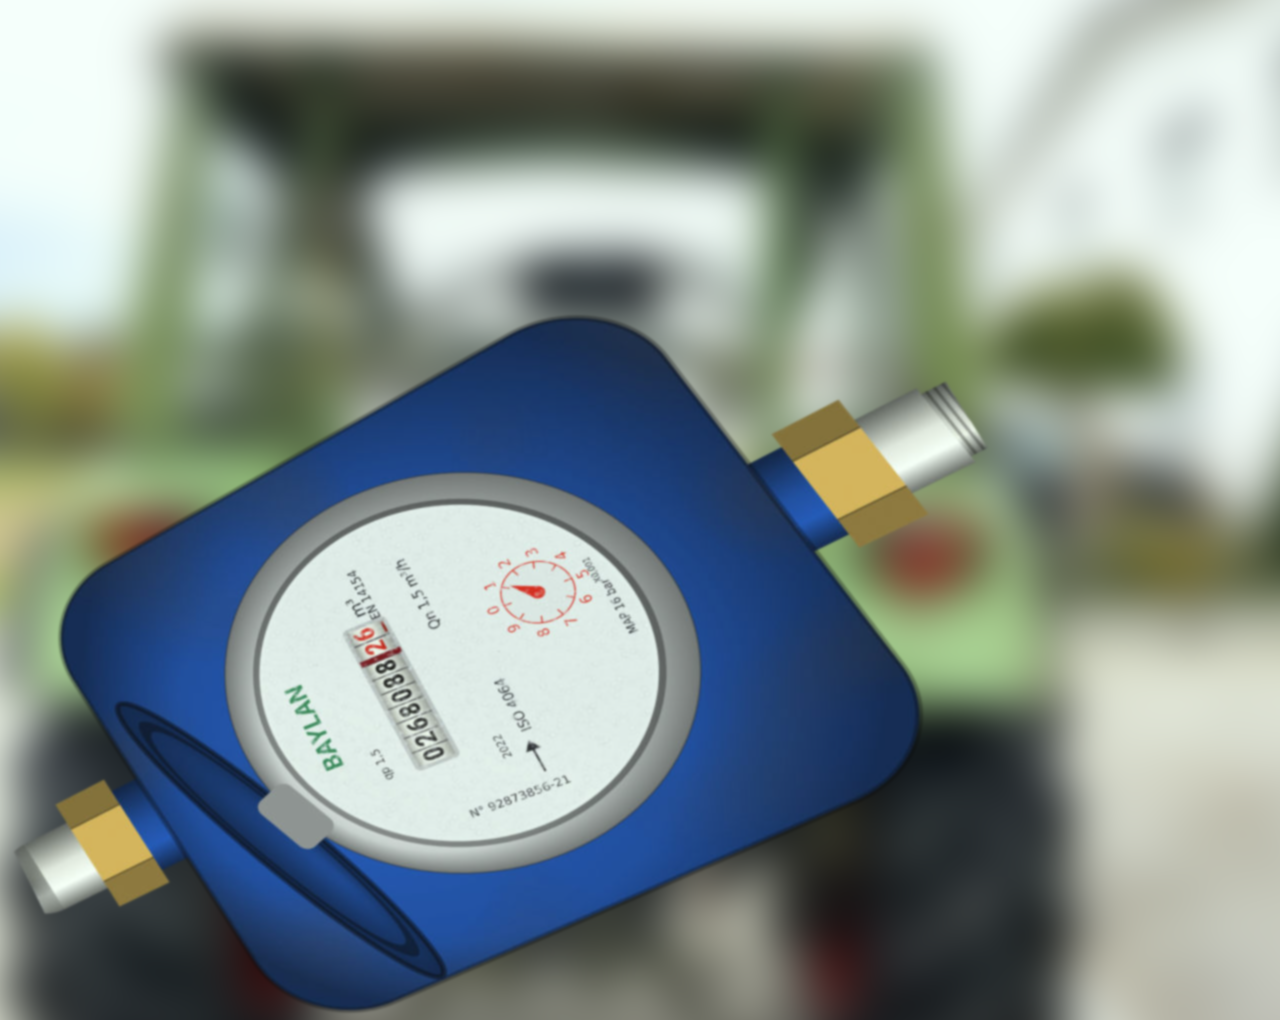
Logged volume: 268088.261 m³
